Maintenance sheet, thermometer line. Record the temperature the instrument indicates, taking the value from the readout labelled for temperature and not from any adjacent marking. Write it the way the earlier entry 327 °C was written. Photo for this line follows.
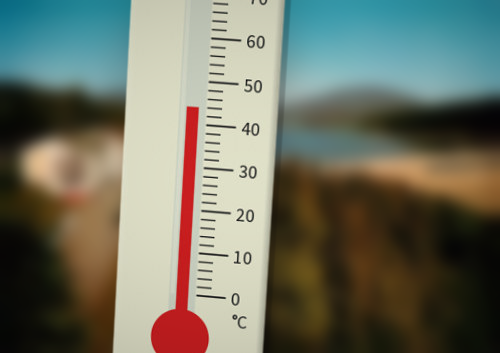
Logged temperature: 44 °C
